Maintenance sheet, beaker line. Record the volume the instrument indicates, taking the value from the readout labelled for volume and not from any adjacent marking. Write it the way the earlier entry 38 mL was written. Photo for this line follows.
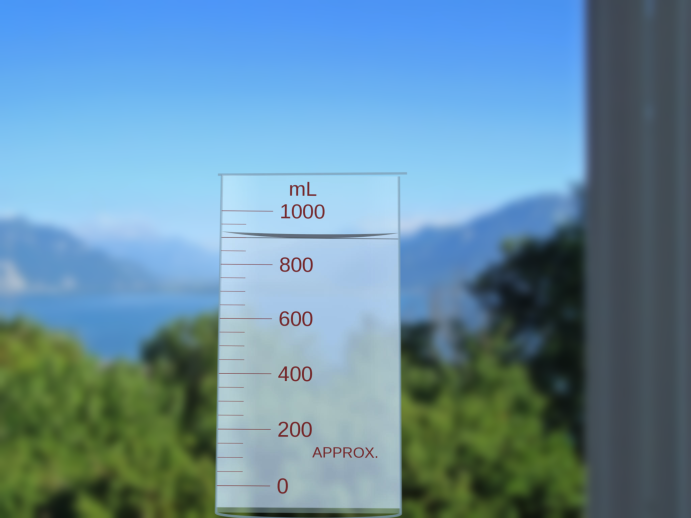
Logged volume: 900 mL
